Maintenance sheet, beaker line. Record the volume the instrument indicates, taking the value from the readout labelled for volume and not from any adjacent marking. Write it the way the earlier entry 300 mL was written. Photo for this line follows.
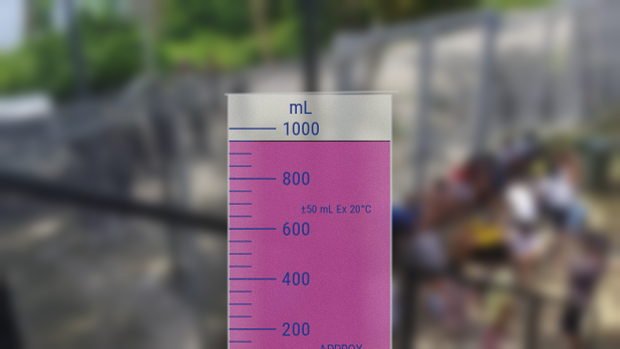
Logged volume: 950 mL
